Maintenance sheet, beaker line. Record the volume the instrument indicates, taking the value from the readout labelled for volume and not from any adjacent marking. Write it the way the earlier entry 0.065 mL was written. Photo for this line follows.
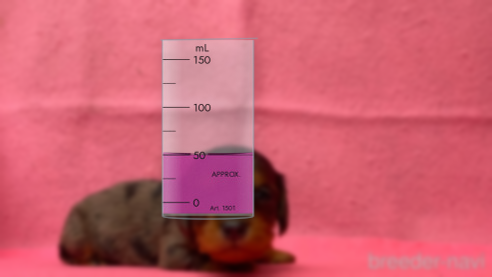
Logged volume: 50 mL
